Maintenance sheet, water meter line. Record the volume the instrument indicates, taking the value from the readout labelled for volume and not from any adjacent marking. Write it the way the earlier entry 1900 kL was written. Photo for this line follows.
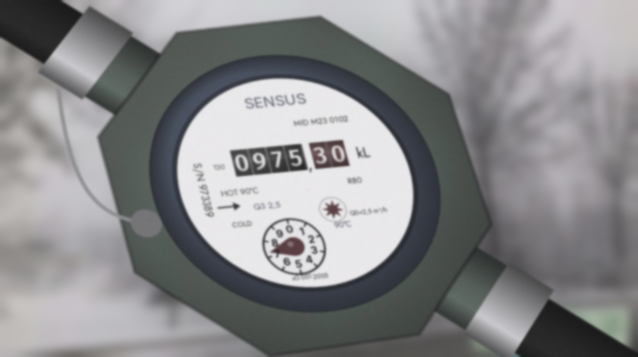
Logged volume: 975.307 kL
